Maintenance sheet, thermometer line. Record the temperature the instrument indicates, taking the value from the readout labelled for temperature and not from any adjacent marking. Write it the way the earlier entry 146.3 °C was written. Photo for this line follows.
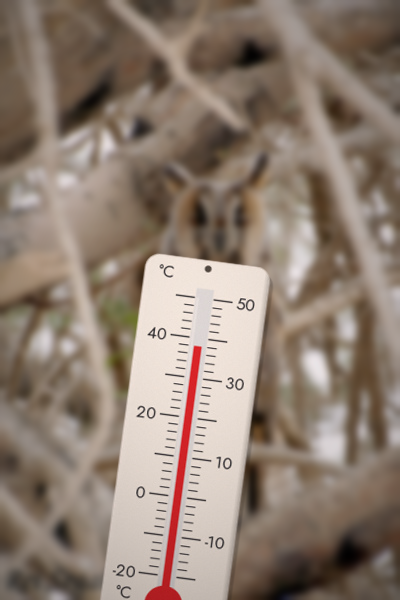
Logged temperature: 38 °C
